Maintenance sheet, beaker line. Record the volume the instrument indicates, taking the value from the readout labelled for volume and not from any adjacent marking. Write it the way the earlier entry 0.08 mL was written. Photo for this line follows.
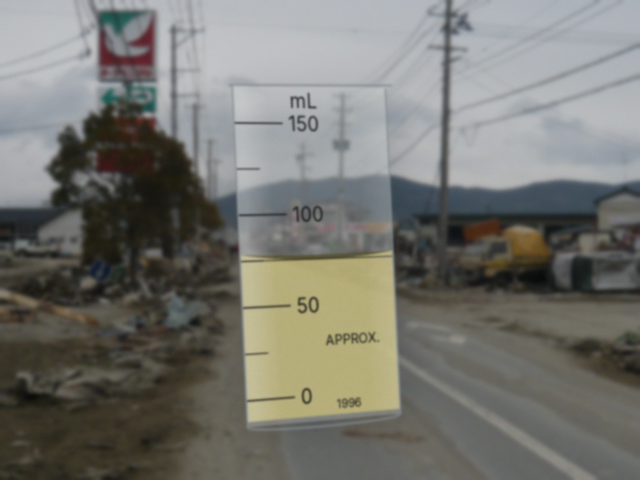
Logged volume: 75 mL
